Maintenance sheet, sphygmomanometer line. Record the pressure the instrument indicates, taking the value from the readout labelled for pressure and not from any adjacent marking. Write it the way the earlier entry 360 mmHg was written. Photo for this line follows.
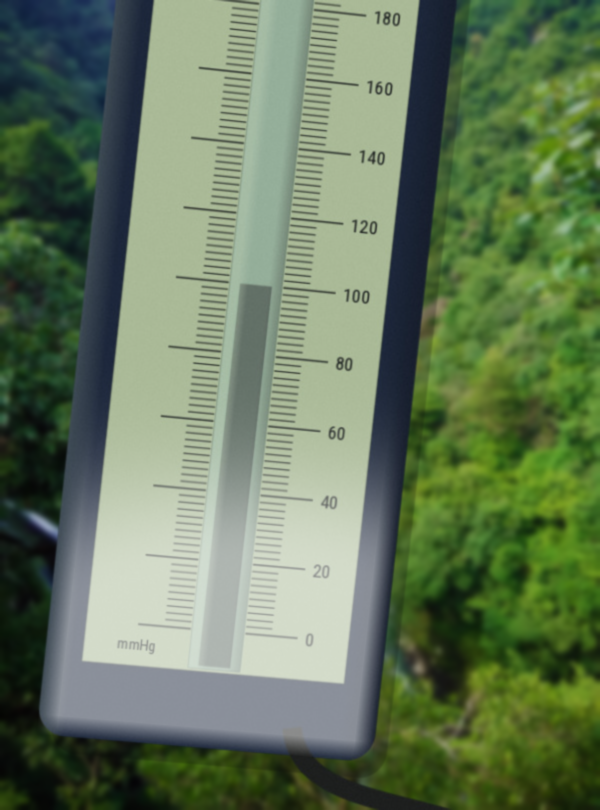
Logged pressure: 100 mmHg
